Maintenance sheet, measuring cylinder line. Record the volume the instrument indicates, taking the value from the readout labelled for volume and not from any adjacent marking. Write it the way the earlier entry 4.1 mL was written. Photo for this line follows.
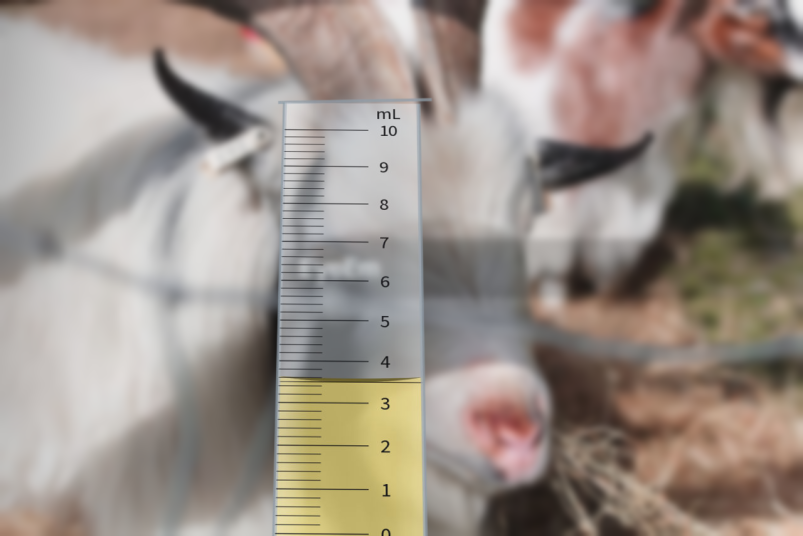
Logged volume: 3.5 mL
